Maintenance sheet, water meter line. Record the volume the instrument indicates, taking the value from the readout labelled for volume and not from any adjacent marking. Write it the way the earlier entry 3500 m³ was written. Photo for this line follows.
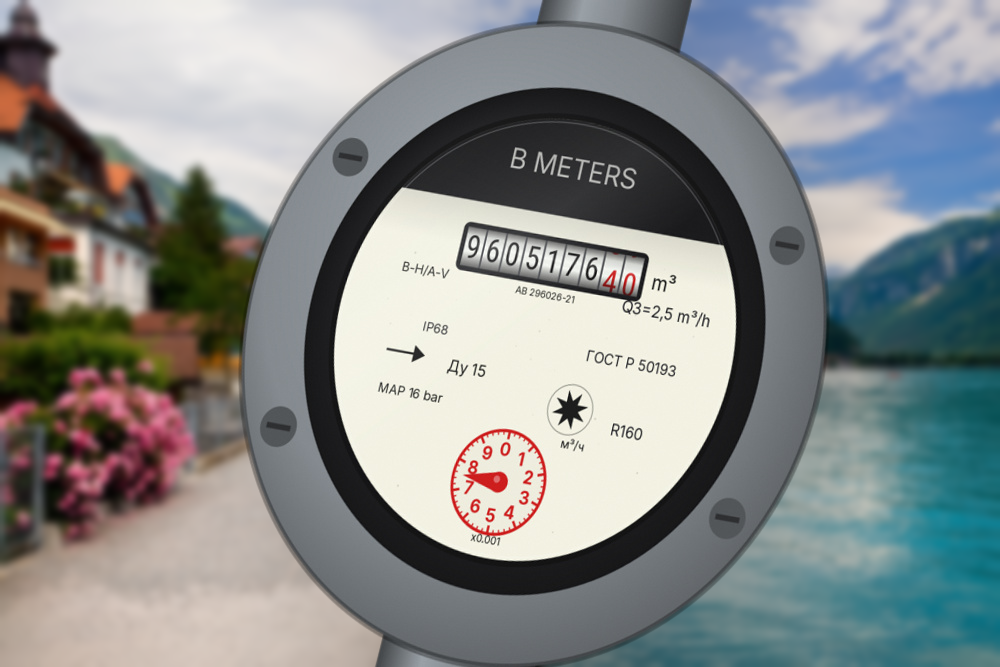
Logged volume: 9605176.397 m³
